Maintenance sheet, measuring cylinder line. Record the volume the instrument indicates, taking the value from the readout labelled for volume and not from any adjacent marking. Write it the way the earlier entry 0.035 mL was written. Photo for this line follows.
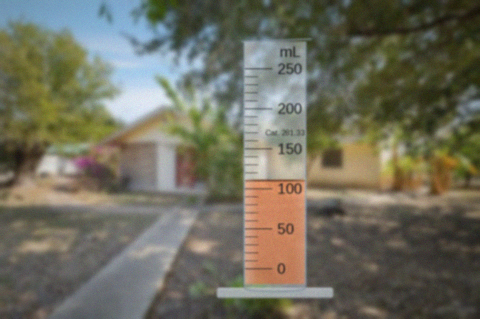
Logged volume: 110 mL
